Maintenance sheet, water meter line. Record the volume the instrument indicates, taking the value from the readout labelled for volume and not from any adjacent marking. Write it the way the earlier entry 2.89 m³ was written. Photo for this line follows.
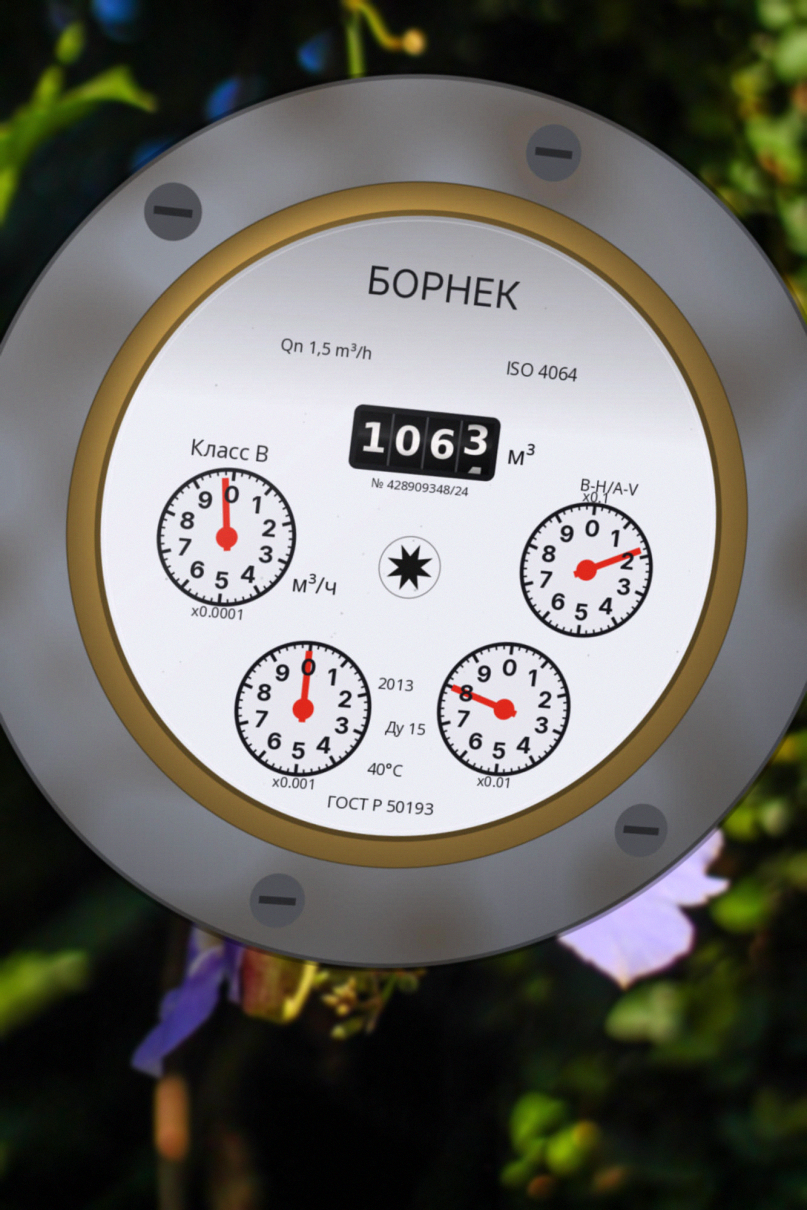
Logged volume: 1063.1799 m³
